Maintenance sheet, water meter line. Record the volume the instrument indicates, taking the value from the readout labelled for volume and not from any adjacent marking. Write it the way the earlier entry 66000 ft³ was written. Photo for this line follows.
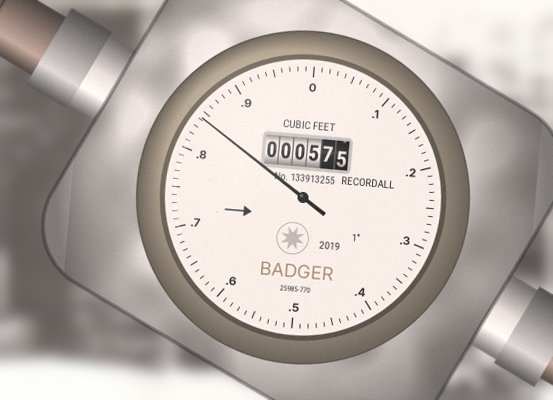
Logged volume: 574.84 ft³
